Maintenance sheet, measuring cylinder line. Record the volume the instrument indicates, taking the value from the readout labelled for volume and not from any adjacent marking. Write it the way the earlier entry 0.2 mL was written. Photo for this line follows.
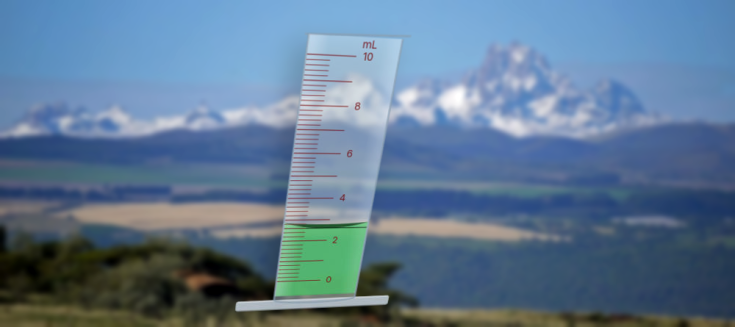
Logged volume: 2.6 mL
